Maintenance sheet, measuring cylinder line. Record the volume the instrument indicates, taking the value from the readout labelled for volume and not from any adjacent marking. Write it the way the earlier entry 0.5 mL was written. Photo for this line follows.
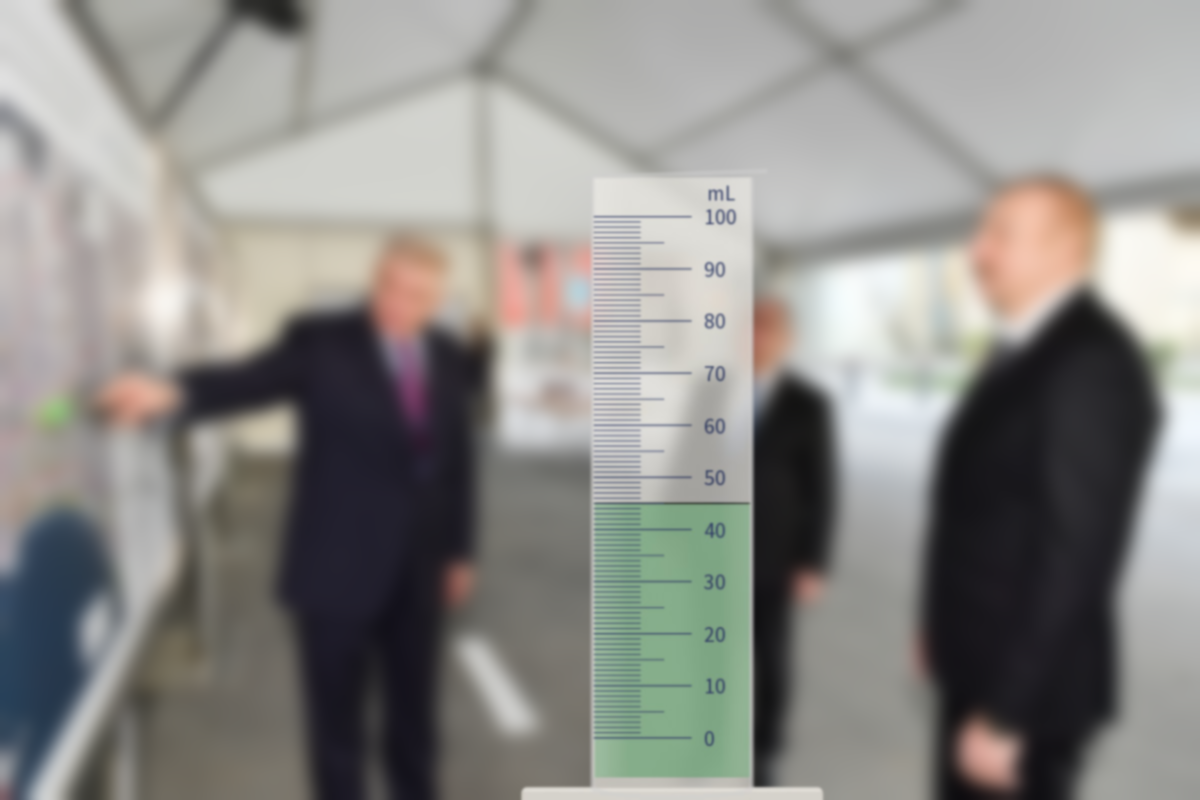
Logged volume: 45 mL
